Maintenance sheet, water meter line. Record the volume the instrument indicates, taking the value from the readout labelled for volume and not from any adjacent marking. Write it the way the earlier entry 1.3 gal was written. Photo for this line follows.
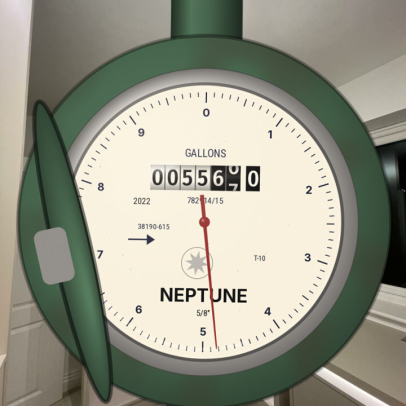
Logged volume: 55664.8 gal
